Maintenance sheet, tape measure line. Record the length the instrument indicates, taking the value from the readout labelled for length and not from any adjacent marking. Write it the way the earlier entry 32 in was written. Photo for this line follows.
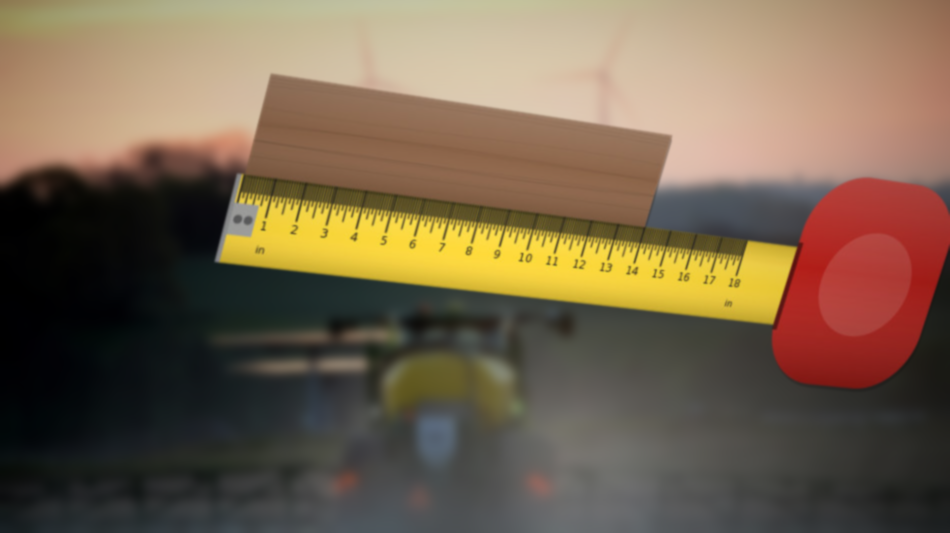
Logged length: 14 in
